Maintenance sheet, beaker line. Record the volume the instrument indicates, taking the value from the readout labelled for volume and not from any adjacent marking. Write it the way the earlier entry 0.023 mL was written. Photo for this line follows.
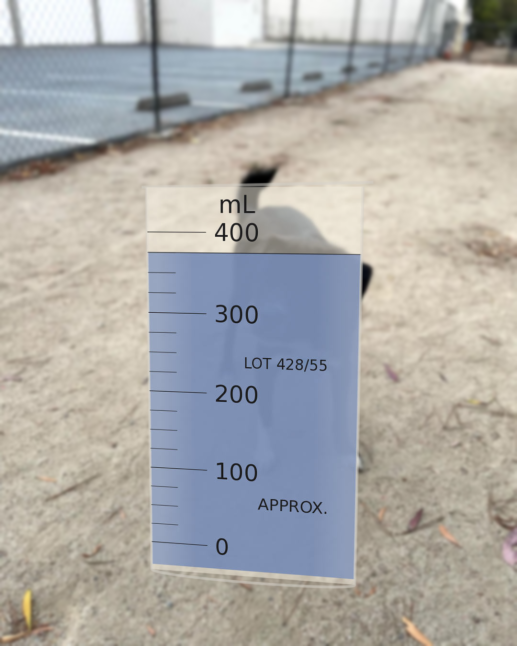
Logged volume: 375 mL
